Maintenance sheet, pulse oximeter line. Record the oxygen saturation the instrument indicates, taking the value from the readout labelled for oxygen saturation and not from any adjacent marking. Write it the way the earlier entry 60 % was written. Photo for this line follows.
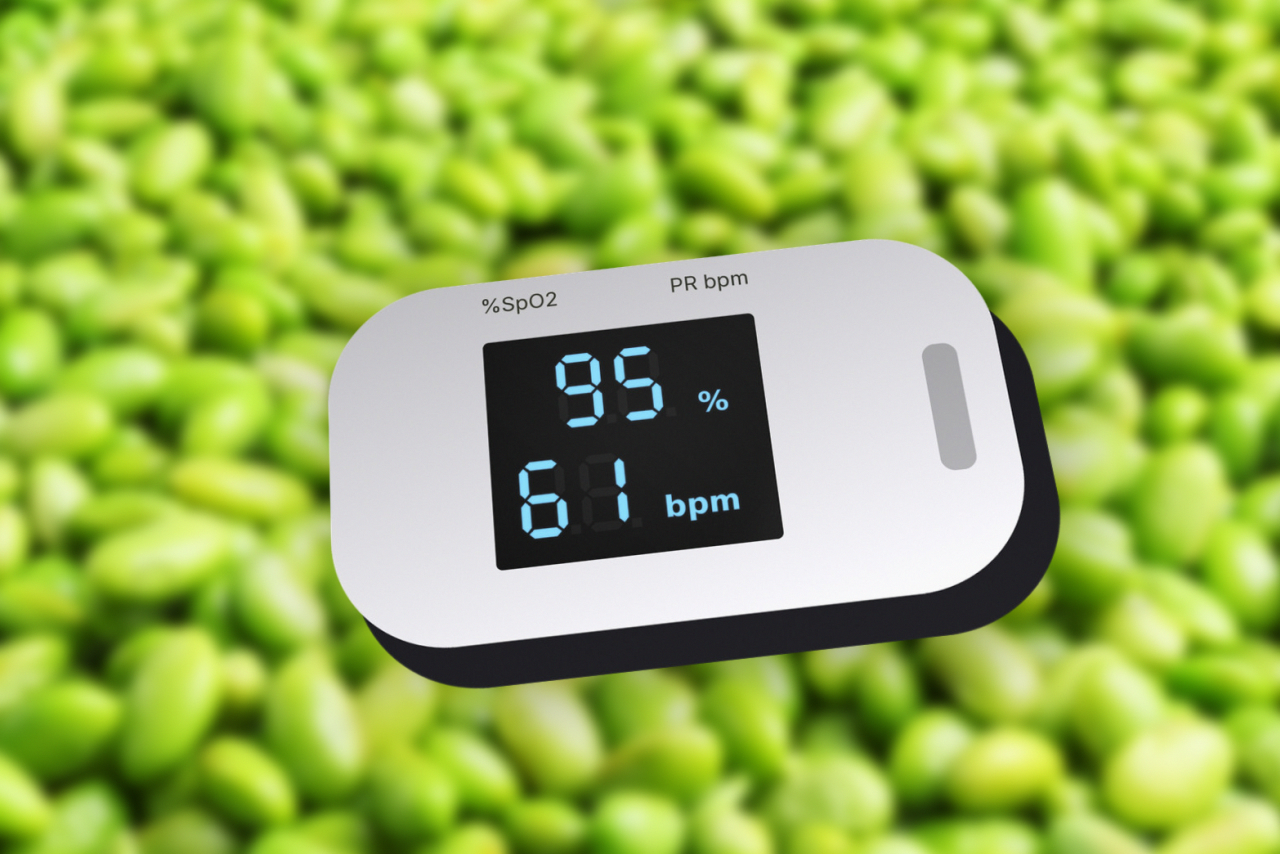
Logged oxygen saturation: 95 %
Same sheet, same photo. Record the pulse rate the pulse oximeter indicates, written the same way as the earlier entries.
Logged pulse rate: 61 bpm
